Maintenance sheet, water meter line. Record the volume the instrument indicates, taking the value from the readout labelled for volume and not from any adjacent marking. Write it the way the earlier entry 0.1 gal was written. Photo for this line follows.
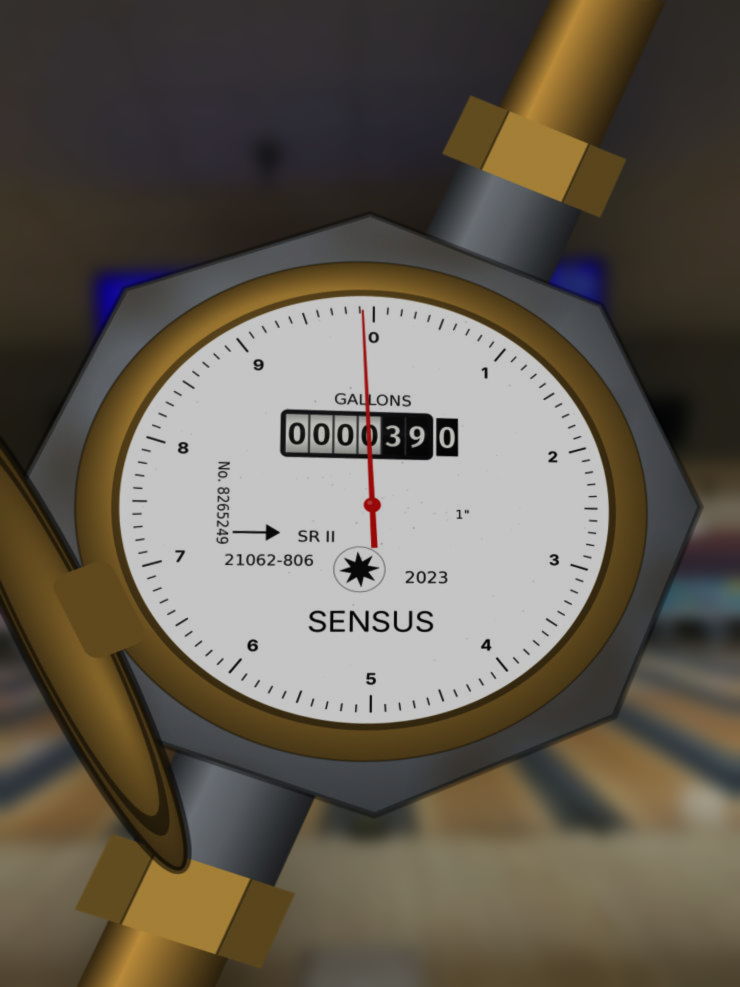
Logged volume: 389.9 gal
